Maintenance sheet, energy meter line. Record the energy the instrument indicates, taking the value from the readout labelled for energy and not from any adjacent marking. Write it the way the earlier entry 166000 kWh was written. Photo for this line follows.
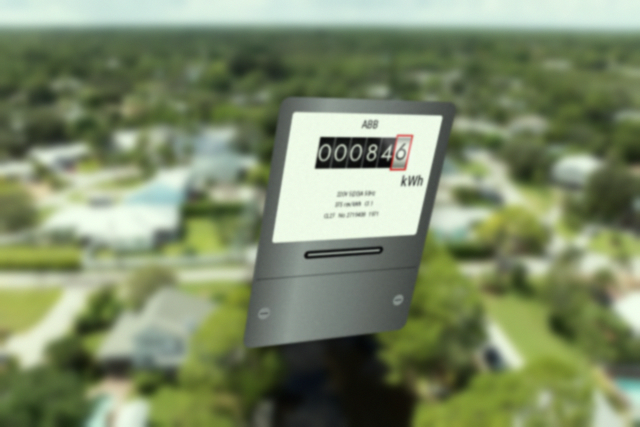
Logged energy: 84.6 kWh
